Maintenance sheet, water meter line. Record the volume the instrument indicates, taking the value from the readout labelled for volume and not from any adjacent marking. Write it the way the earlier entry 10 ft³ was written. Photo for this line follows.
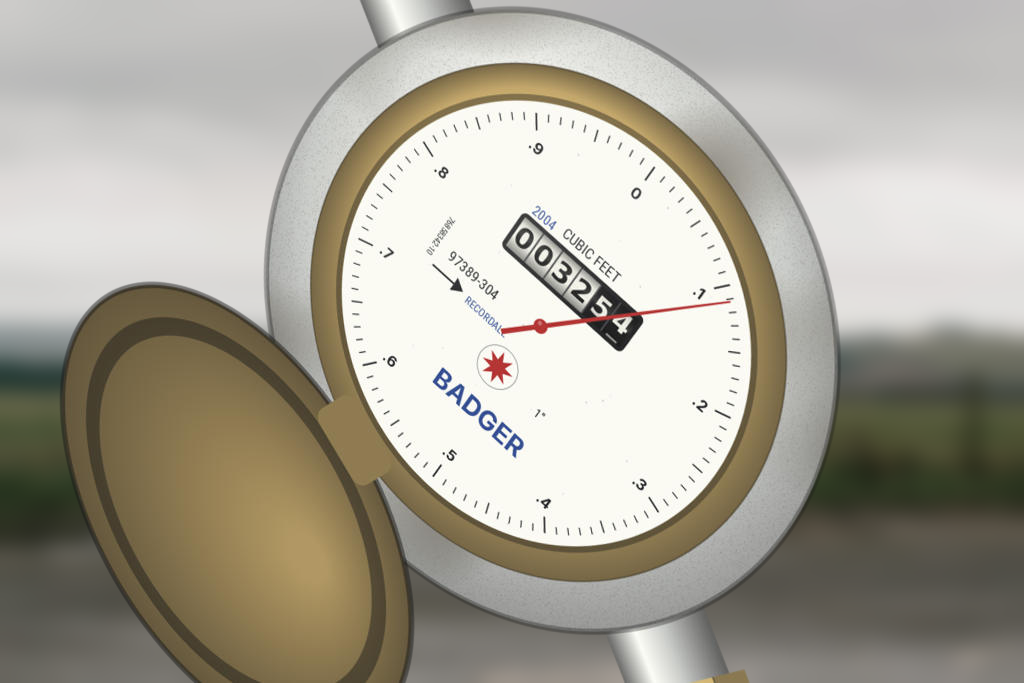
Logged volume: 3254.11 ft³
